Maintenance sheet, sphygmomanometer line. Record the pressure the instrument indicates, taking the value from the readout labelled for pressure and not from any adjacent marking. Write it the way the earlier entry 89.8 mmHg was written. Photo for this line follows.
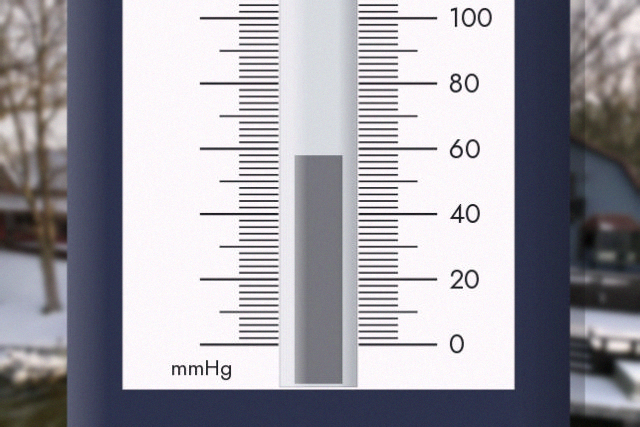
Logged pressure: 58 mmHg
